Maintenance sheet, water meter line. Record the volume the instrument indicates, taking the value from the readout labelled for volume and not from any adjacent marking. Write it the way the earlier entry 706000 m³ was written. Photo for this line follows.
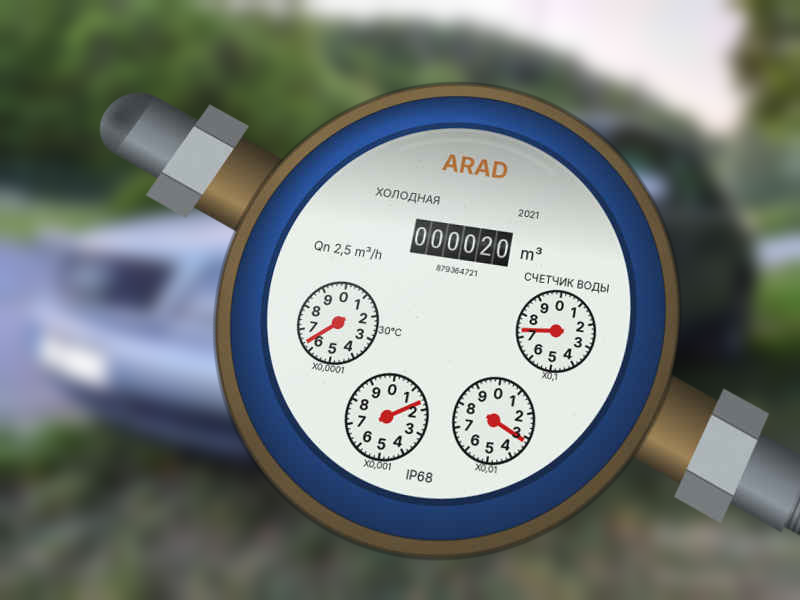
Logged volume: 20.7316 m³
